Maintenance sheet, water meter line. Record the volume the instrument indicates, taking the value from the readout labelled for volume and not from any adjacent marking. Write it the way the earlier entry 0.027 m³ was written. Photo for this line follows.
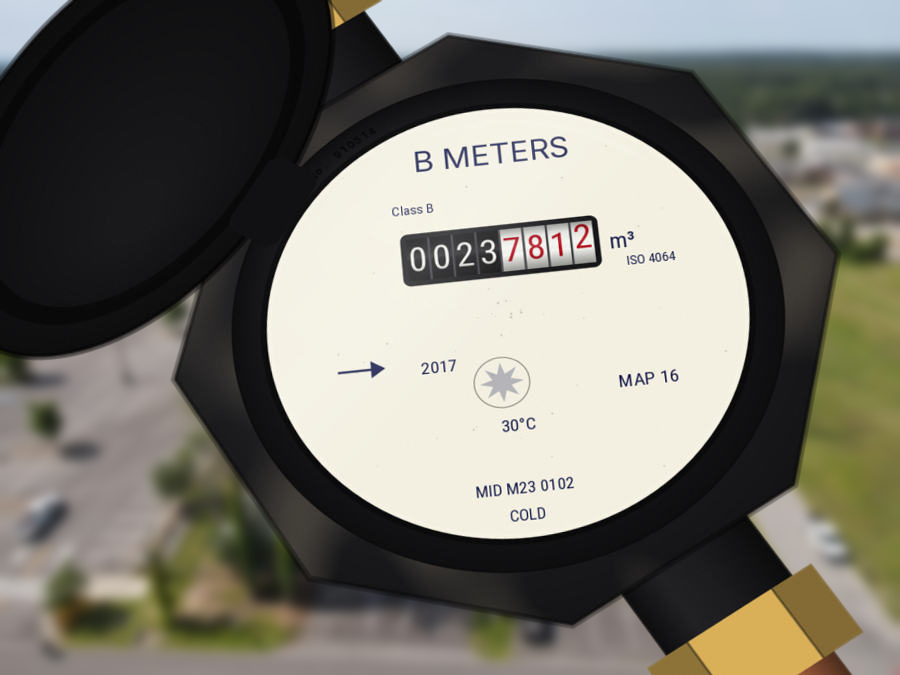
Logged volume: 23.7812 m³
